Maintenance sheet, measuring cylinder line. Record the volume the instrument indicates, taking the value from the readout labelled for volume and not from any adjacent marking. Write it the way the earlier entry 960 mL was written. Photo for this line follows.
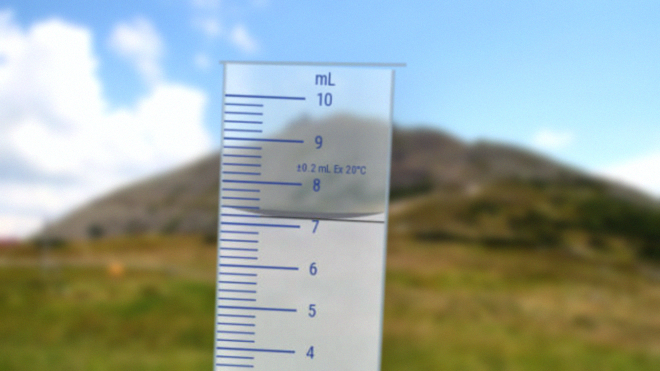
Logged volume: 7.2 mL
